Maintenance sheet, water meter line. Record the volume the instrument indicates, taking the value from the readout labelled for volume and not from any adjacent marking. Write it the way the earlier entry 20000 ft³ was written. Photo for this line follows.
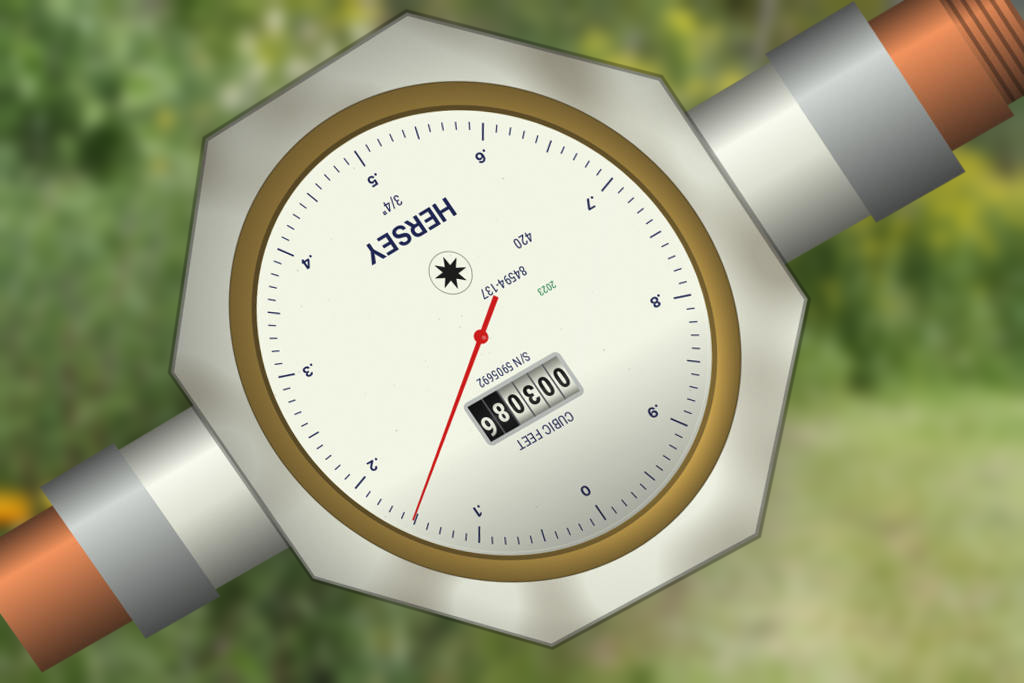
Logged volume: 3086.15 ft³
